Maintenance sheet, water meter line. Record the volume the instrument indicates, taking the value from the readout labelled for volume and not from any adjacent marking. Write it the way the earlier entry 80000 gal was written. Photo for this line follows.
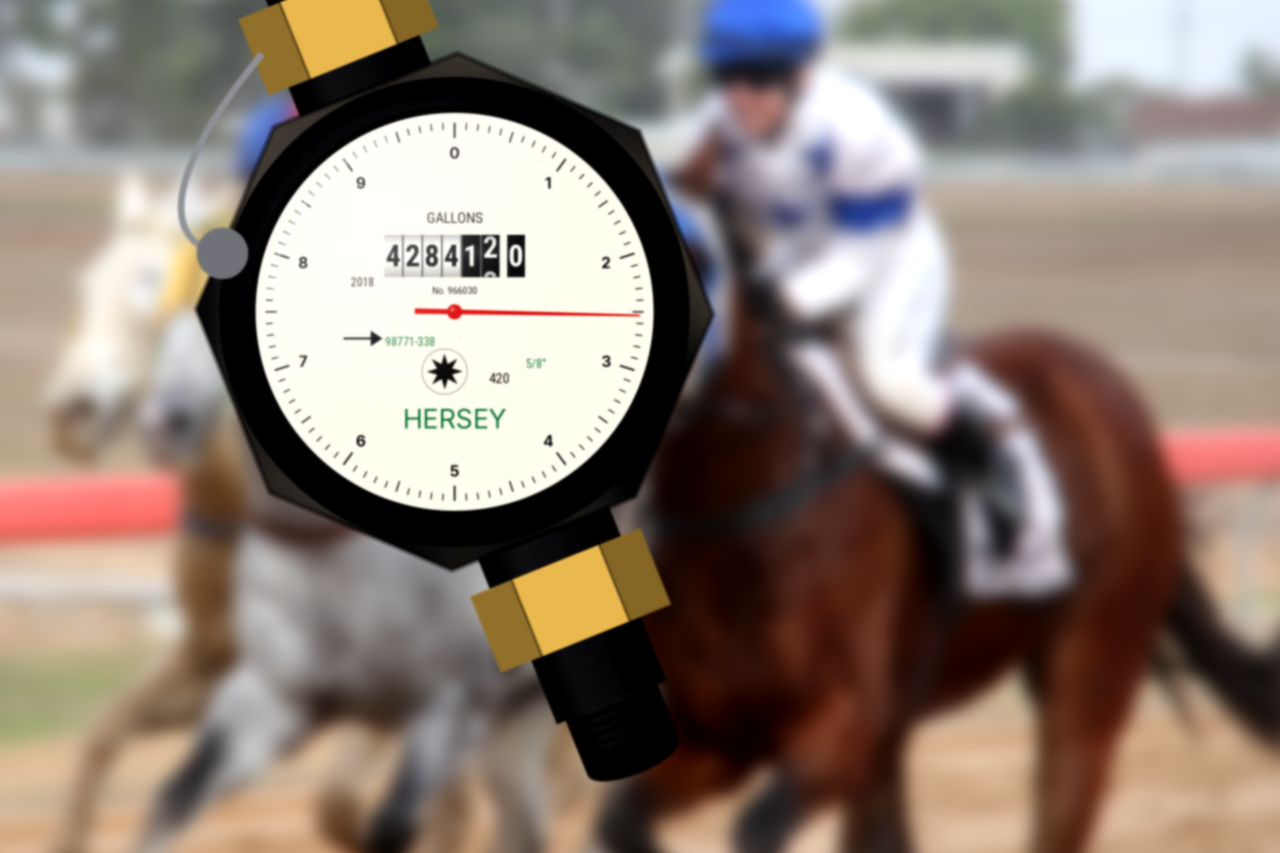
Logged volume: 4284122.5 gal
